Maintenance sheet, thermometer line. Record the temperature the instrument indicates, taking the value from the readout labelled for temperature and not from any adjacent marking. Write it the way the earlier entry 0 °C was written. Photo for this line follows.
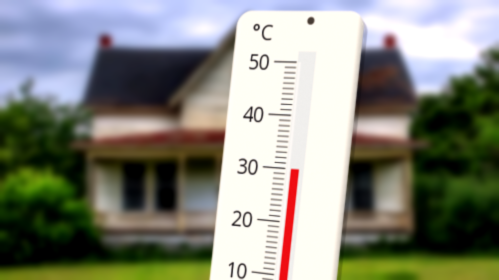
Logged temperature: 30 °C
